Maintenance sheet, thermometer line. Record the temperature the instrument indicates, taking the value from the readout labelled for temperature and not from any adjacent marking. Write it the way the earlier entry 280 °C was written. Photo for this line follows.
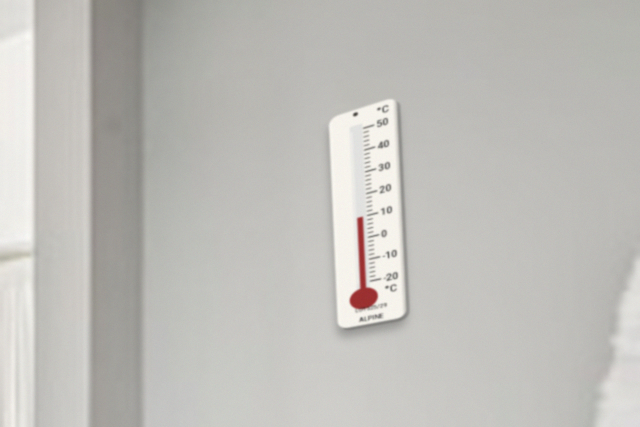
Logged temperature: 10 °C
